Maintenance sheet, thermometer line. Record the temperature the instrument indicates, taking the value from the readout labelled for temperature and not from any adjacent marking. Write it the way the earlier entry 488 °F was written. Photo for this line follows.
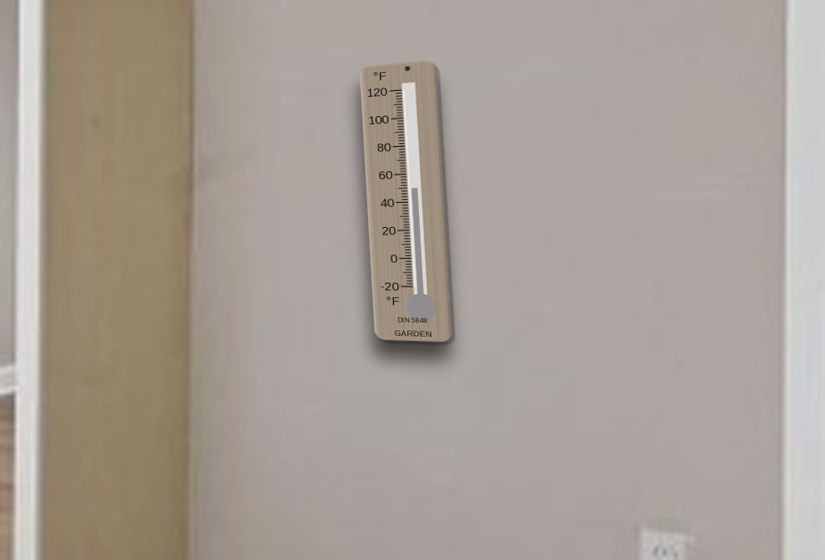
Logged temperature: 50 °F
